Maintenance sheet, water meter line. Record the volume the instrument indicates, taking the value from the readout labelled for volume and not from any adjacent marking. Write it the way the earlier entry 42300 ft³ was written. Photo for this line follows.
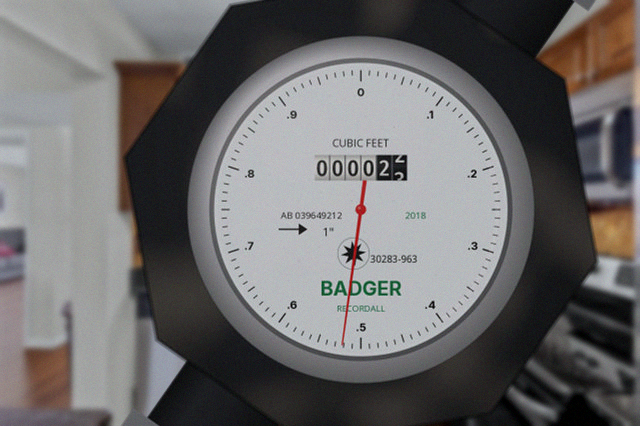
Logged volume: 22.52 ft³
